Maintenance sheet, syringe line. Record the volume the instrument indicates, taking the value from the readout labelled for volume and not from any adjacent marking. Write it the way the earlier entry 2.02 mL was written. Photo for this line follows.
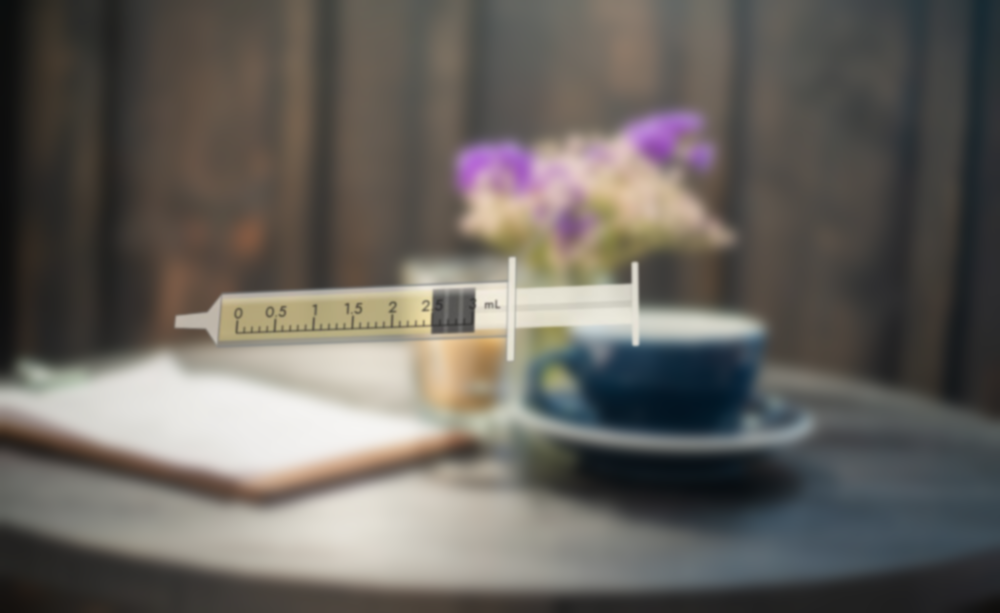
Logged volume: 2.5 mL
